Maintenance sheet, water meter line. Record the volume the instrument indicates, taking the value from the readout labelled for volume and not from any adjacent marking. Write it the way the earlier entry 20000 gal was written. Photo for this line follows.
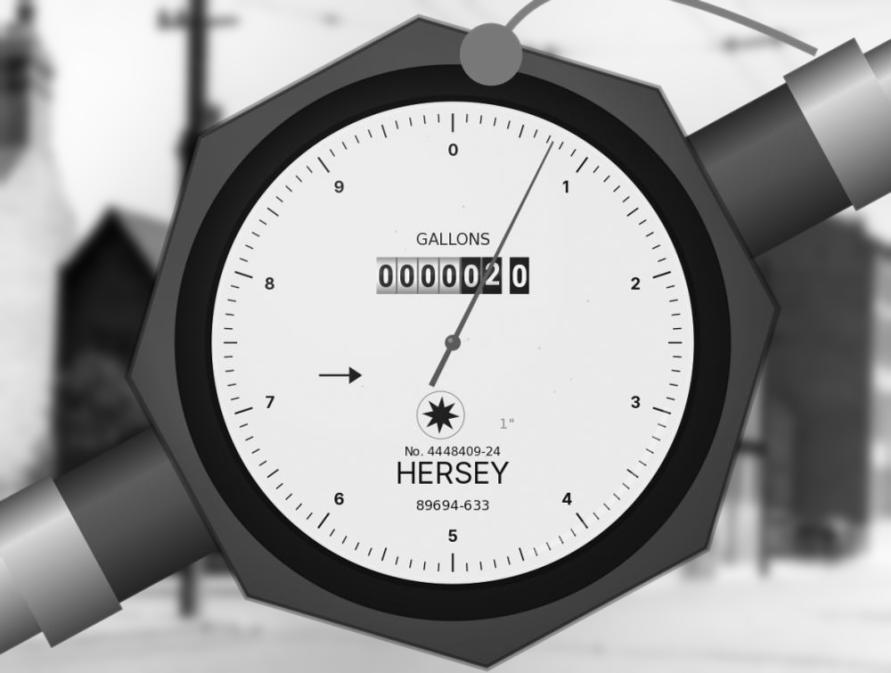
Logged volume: 20.7 gal
